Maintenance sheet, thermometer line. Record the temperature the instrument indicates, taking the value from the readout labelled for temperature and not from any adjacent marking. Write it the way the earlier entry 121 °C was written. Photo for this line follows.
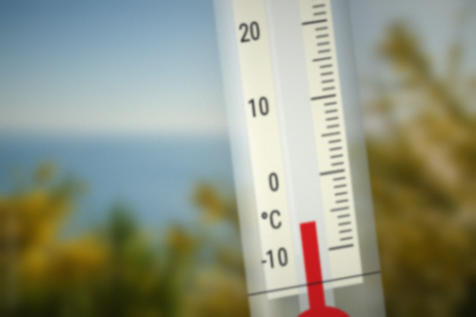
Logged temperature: -6 °C
